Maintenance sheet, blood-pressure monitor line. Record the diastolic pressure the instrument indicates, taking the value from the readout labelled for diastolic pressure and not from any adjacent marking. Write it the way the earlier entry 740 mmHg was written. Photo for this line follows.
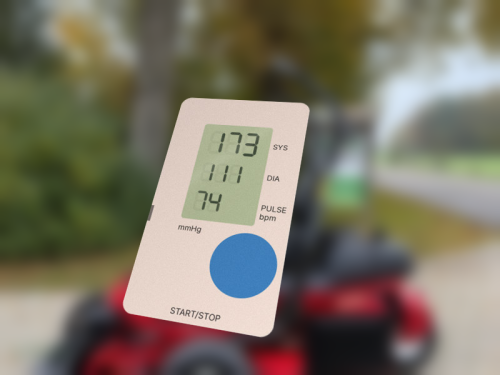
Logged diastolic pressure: 111 mmHg
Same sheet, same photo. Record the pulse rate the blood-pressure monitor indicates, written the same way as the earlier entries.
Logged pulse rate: 74 bpm
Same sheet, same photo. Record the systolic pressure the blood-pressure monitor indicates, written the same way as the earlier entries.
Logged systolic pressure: 173 mmHg
